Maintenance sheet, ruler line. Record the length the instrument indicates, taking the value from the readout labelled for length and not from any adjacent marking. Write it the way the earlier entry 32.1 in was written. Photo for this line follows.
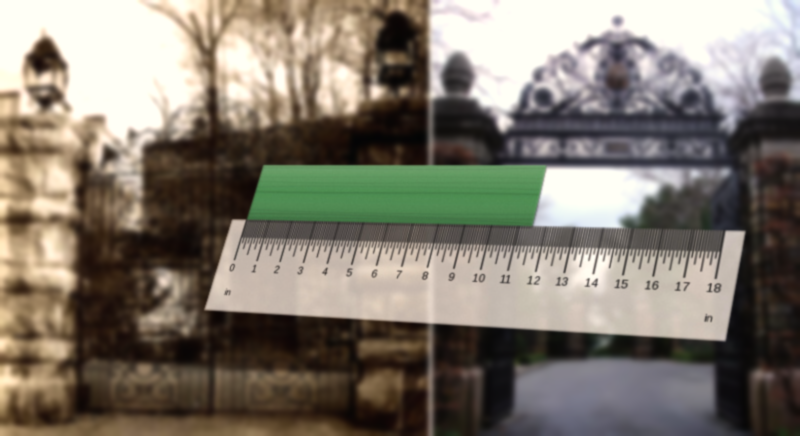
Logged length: 11.5 in
